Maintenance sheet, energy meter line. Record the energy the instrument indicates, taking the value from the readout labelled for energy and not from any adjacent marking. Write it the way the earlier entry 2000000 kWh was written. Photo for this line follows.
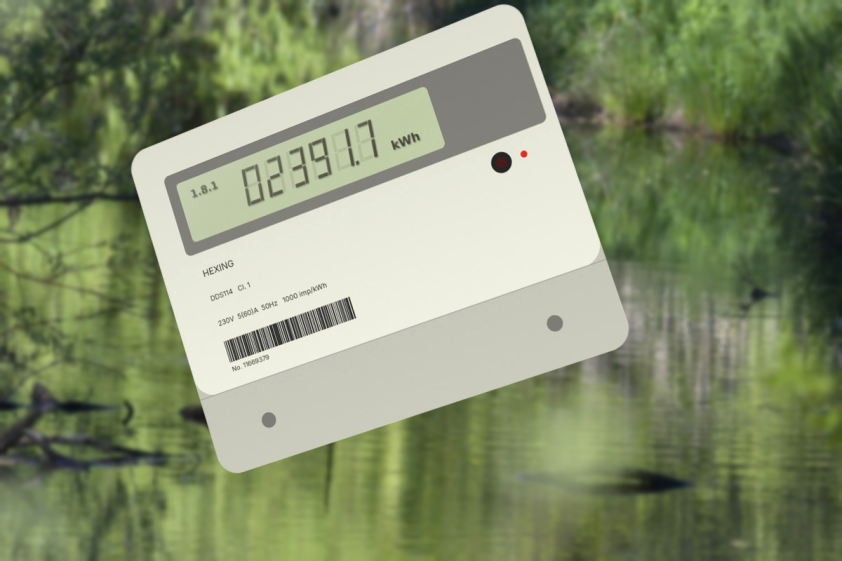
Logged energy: 2391.7 kWh
